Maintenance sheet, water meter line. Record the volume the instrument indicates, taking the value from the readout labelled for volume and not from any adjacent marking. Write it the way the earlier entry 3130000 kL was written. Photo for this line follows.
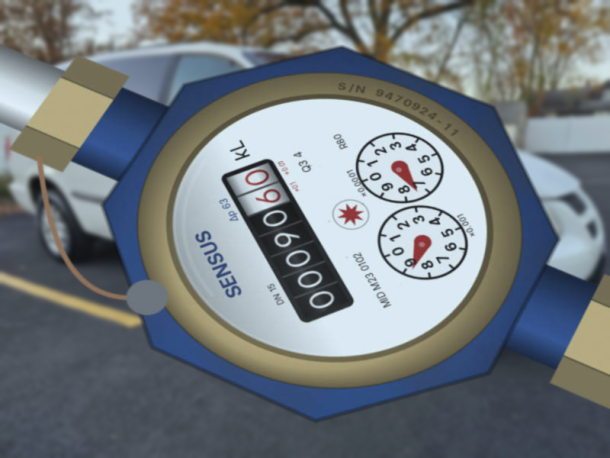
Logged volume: 90.5987 kL
